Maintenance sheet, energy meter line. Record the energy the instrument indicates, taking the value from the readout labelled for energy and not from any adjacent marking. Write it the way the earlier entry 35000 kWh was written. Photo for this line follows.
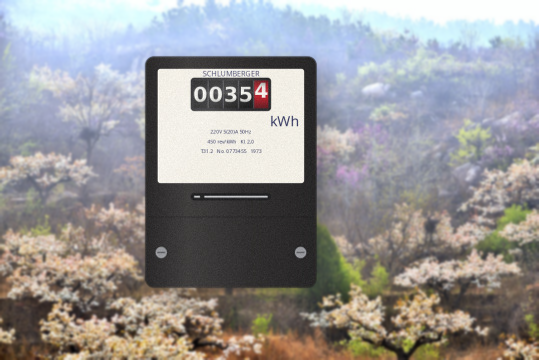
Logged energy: 35.4 kWh
